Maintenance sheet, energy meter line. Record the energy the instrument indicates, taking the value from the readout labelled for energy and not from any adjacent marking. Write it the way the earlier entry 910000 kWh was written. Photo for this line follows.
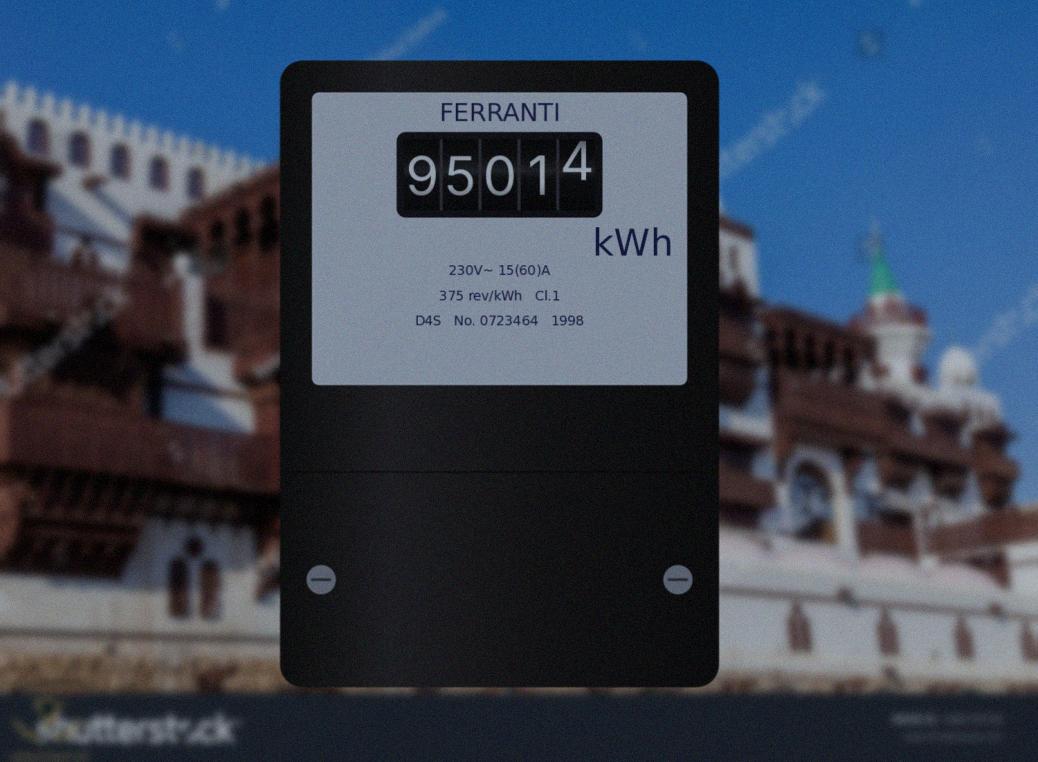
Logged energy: 95014 kWh
